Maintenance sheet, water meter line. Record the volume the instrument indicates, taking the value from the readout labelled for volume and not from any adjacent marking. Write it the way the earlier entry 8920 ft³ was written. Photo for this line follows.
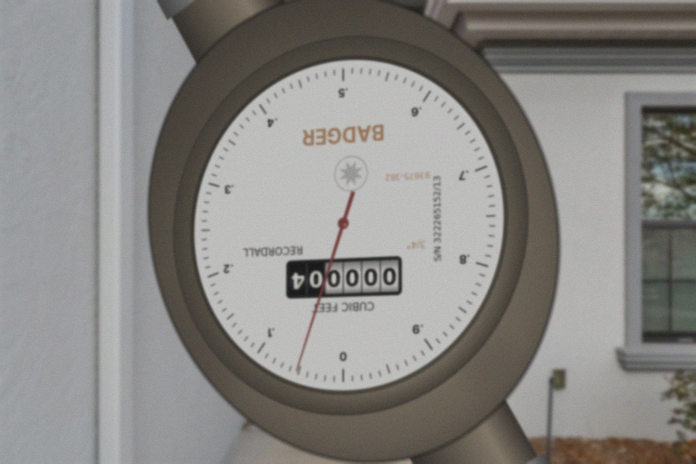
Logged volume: 4.05 ft³
